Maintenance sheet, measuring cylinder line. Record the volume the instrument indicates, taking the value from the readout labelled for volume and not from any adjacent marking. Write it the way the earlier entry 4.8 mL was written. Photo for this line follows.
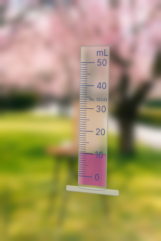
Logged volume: 10 mL
